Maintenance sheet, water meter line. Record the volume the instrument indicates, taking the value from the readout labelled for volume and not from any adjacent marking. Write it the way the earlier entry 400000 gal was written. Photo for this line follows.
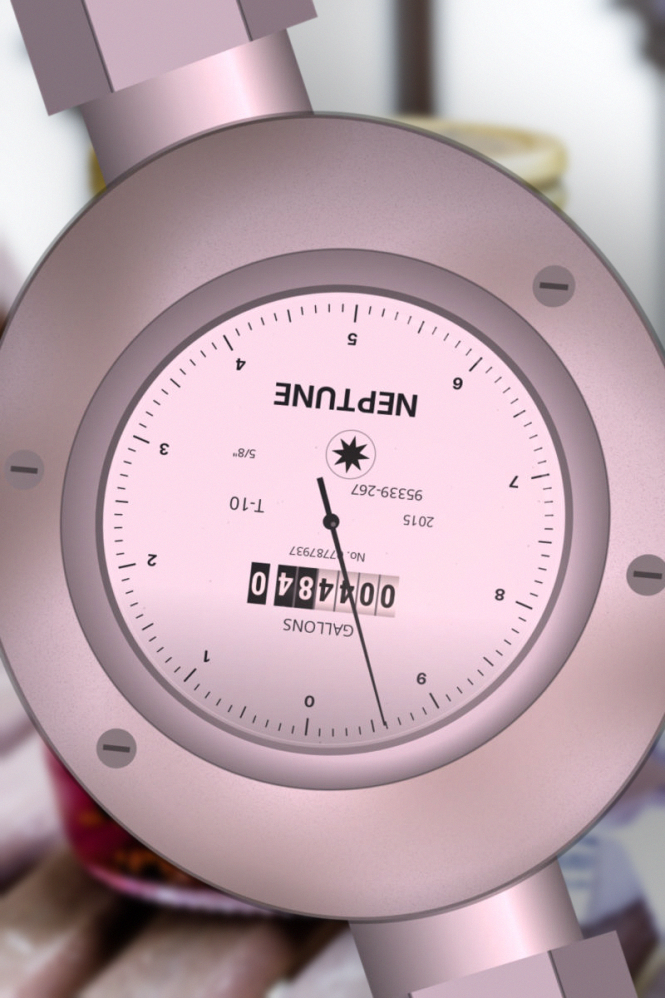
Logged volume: 44839.4 gal
